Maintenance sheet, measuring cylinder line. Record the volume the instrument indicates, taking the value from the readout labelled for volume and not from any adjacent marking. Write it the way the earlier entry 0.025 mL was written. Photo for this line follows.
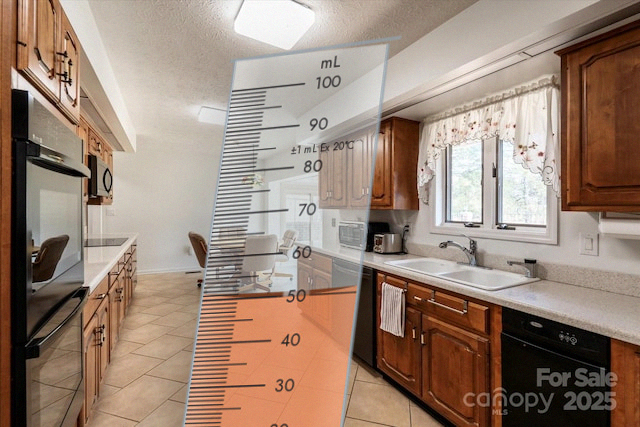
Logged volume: 50 mL
